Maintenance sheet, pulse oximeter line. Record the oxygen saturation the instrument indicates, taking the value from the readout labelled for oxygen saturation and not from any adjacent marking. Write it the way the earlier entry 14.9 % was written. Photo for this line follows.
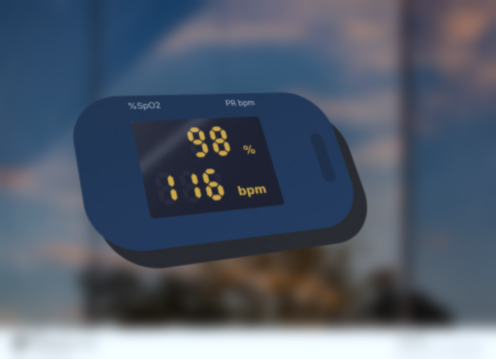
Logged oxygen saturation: 98 %
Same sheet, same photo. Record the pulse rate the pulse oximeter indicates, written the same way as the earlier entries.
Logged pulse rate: 116 bpm
